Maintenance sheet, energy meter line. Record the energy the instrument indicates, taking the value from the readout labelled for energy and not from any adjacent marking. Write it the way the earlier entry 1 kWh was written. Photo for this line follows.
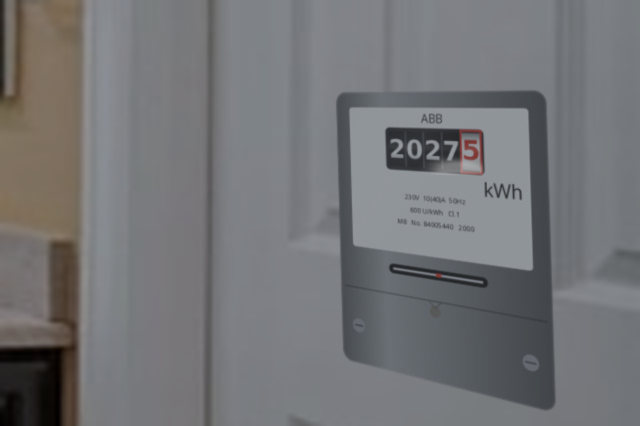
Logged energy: 2027.5 kWh
